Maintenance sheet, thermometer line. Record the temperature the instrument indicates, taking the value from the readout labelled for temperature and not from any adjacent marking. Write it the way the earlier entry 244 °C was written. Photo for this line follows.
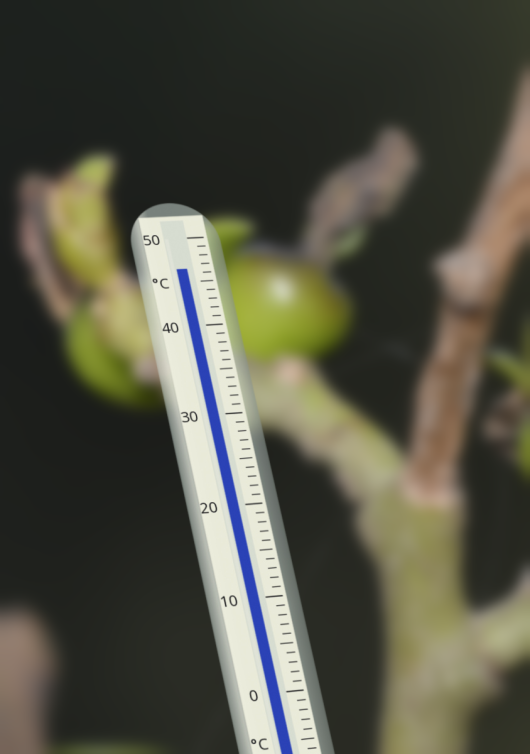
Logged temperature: 46.5 °C
